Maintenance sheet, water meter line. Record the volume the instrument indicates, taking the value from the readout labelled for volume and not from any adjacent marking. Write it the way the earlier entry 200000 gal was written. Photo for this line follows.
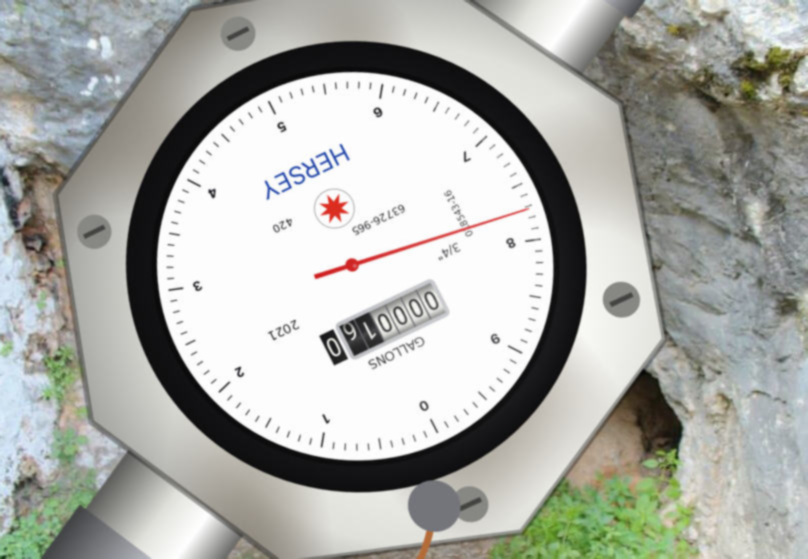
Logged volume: 157.7 gal
